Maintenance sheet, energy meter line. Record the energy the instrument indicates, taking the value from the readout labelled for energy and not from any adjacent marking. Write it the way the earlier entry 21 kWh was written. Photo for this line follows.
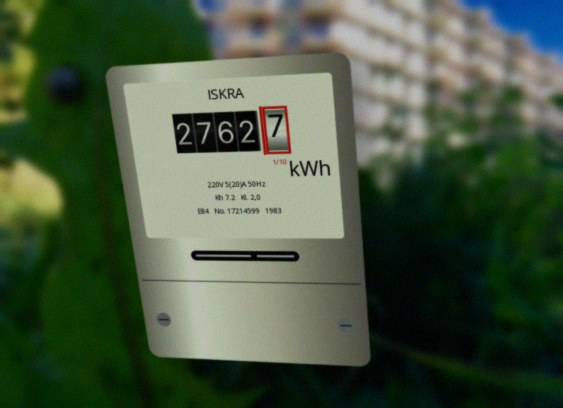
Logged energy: 2762.7 kWh
